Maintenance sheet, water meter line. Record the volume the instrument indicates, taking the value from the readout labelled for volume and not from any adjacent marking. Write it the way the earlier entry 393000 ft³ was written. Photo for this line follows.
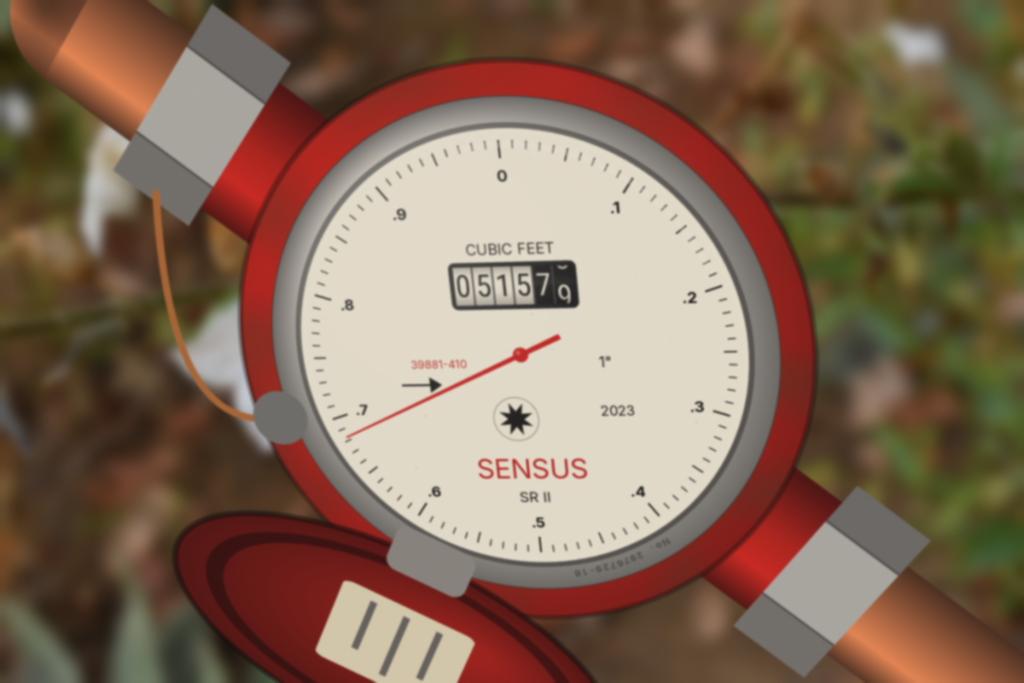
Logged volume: 51578.68 ft³
